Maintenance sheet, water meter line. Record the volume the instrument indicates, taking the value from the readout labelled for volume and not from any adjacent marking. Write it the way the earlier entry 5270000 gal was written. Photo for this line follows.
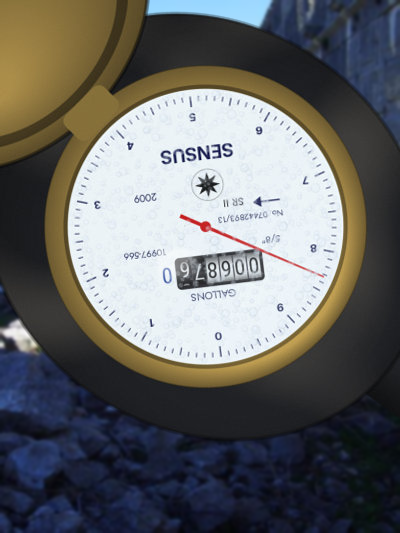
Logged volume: 68758.3 gal
